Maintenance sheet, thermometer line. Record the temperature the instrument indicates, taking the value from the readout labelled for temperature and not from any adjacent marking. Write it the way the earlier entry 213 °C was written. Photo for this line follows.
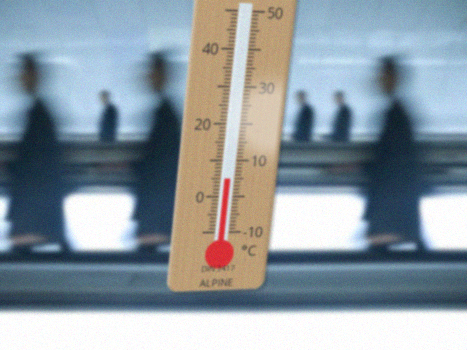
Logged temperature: 5 °C
